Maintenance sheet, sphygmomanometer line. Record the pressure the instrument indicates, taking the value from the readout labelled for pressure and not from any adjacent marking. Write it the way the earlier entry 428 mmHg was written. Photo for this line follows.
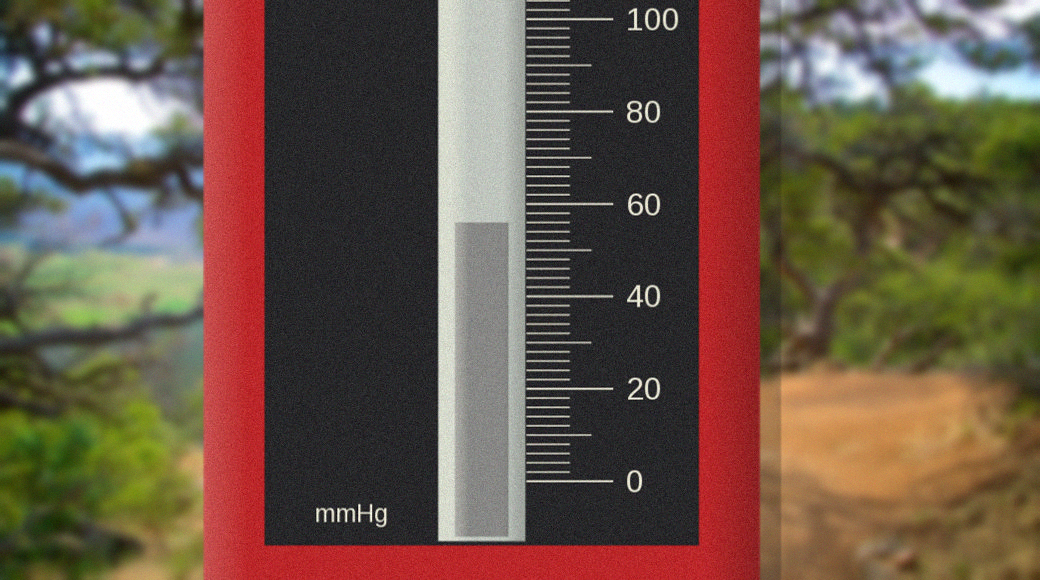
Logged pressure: 56 mmHg
